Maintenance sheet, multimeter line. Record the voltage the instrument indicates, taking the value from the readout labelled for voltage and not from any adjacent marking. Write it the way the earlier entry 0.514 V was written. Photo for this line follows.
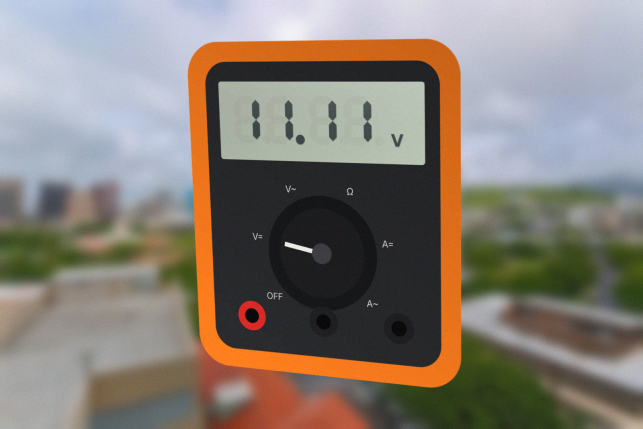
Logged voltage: 11.11 V
